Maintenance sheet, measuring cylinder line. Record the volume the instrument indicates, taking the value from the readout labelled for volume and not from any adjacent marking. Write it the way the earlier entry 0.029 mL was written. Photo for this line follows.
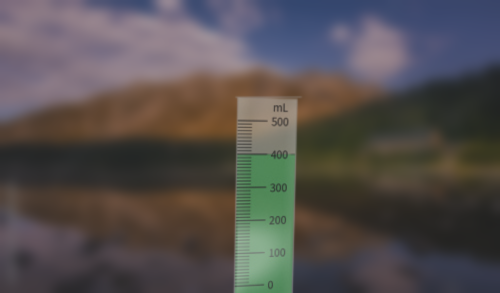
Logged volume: 400 mL
